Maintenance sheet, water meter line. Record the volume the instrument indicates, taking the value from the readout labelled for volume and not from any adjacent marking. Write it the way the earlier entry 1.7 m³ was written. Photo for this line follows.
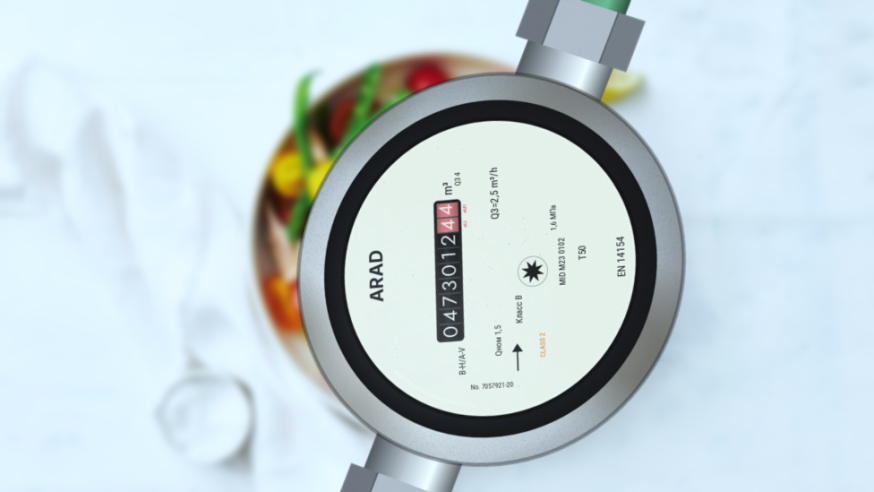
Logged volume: 473012.44 m³
